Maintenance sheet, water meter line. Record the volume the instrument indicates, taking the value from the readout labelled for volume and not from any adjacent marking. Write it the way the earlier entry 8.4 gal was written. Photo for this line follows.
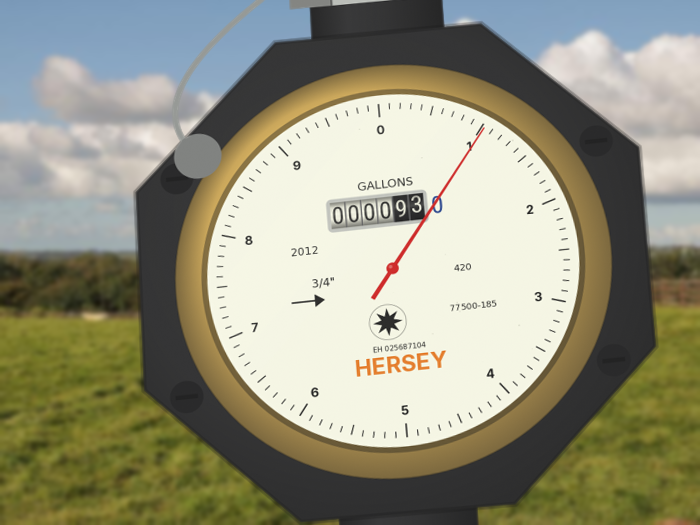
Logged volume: 931.0 gal
